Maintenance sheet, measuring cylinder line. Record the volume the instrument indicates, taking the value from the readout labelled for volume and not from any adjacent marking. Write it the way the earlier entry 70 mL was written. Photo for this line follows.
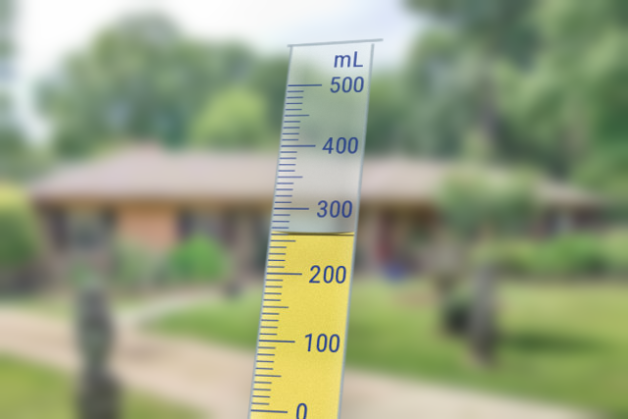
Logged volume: 260 mL
